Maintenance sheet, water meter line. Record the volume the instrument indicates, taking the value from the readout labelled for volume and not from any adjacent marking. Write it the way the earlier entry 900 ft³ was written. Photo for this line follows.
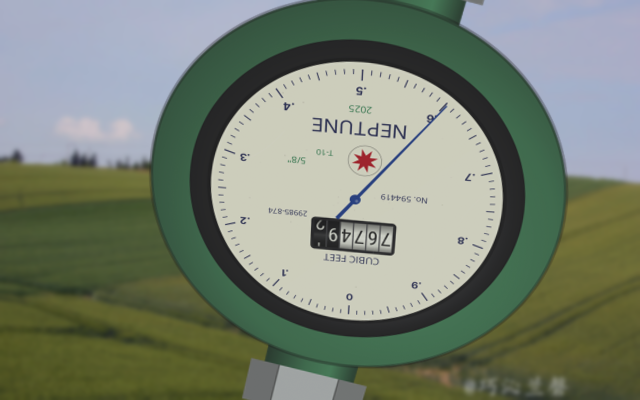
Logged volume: 767491.60 ft³
